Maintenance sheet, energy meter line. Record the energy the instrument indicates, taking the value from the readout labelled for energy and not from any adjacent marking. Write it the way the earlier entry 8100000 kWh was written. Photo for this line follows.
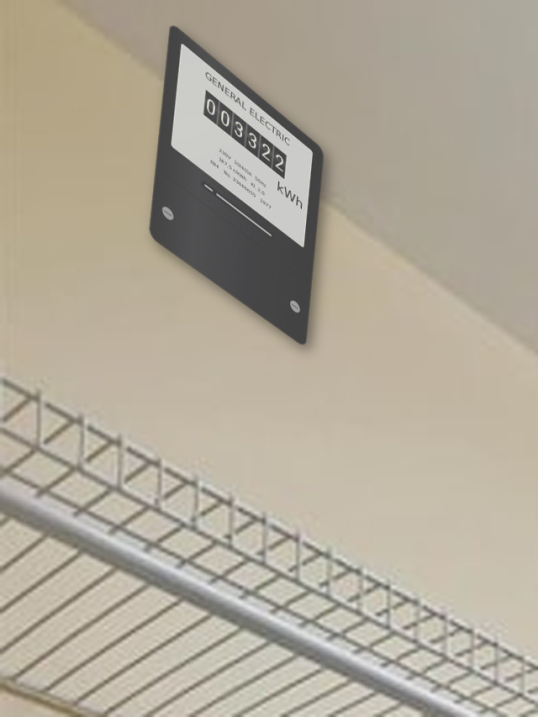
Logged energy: 3322 kWh
